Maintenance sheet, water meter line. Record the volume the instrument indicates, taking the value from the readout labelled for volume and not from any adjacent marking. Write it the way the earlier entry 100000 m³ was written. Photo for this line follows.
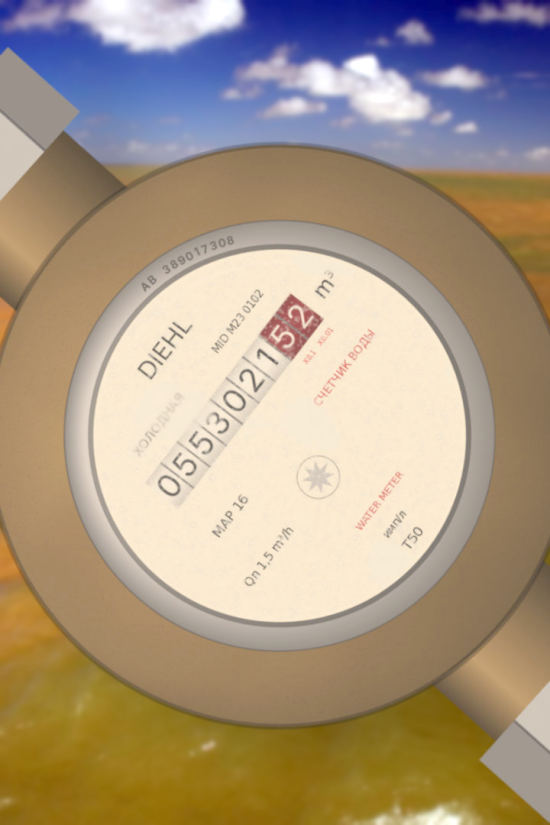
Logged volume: 553021.52 m³
